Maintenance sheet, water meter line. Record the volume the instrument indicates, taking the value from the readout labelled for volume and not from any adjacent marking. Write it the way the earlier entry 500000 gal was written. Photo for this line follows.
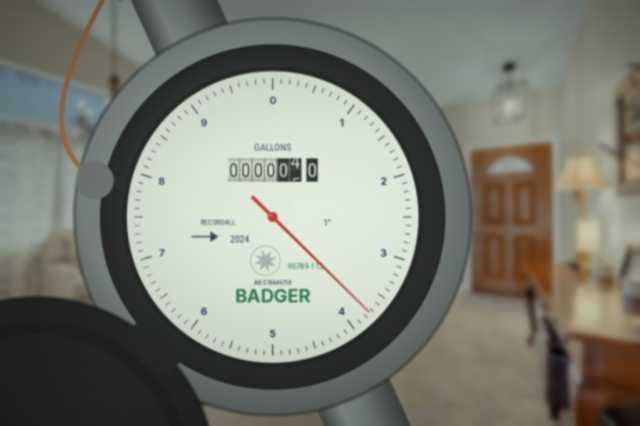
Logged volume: 43.7 gal
